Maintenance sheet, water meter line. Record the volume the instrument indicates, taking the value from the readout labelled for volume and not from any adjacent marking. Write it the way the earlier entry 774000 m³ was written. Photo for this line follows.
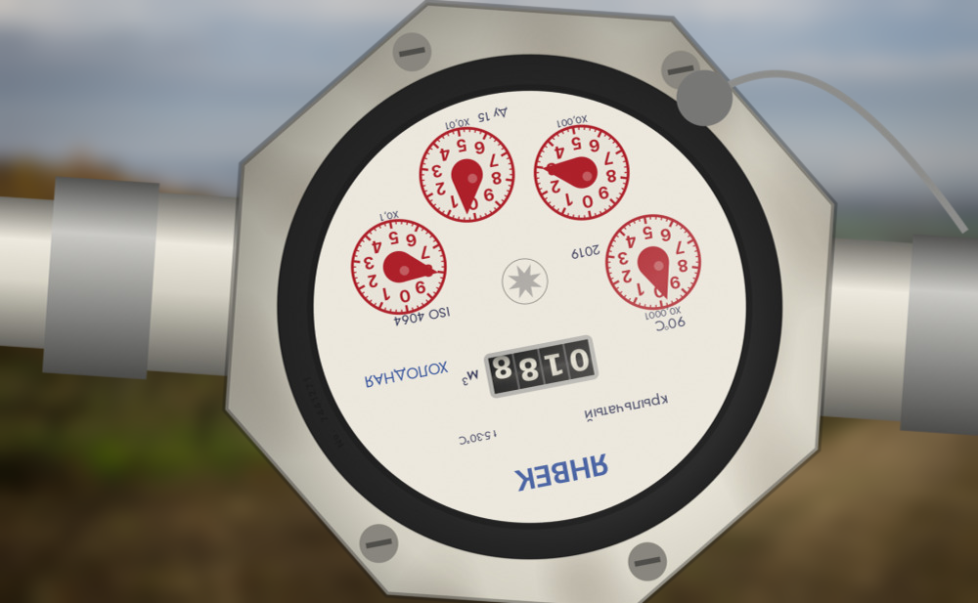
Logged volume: 187.8029 m³
